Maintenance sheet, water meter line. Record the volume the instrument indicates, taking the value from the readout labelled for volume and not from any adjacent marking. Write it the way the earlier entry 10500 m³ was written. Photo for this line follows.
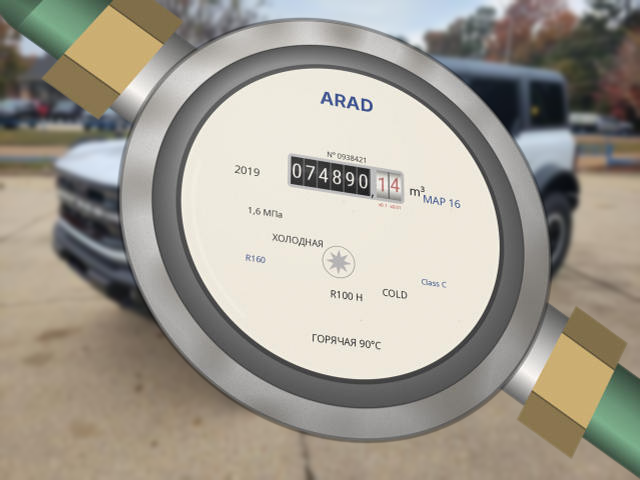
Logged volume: 74890.14 m³
